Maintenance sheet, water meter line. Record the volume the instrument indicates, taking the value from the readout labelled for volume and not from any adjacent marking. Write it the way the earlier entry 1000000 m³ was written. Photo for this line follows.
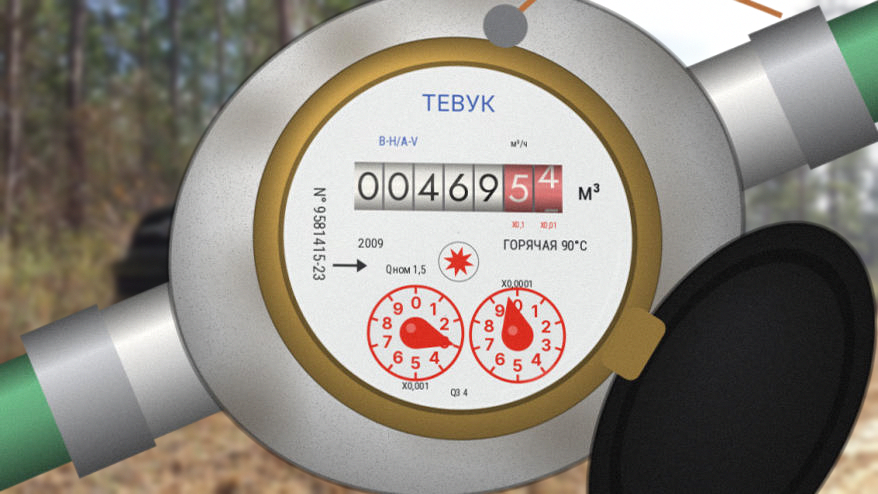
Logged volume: 469.5429 m³
